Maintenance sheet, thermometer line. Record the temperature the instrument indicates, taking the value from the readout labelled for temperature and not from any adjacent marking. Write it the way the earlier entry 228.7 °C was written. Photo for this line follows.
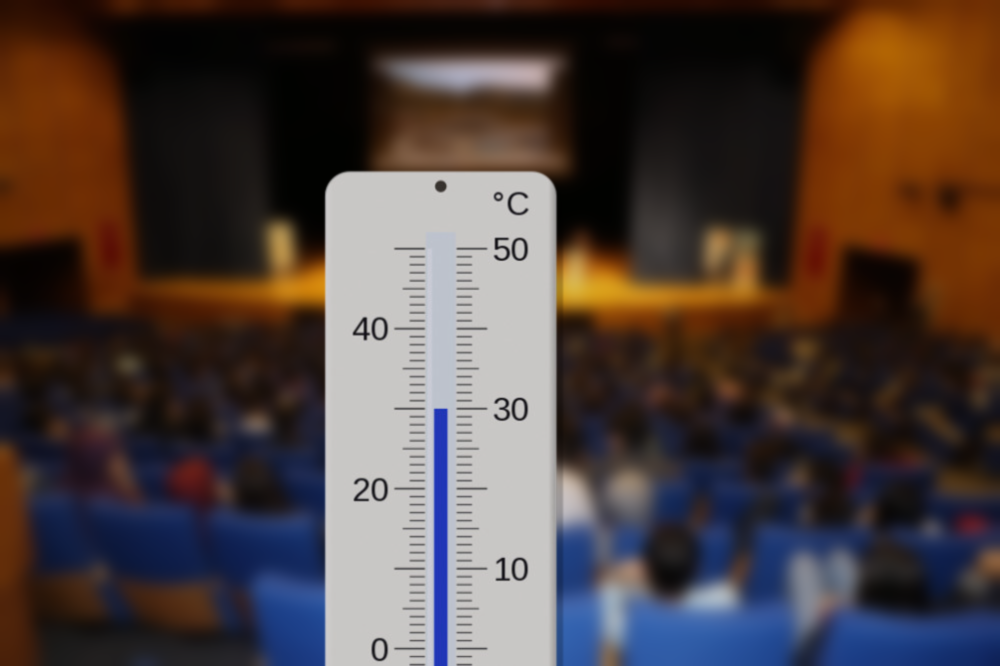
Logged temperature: 30 °C
